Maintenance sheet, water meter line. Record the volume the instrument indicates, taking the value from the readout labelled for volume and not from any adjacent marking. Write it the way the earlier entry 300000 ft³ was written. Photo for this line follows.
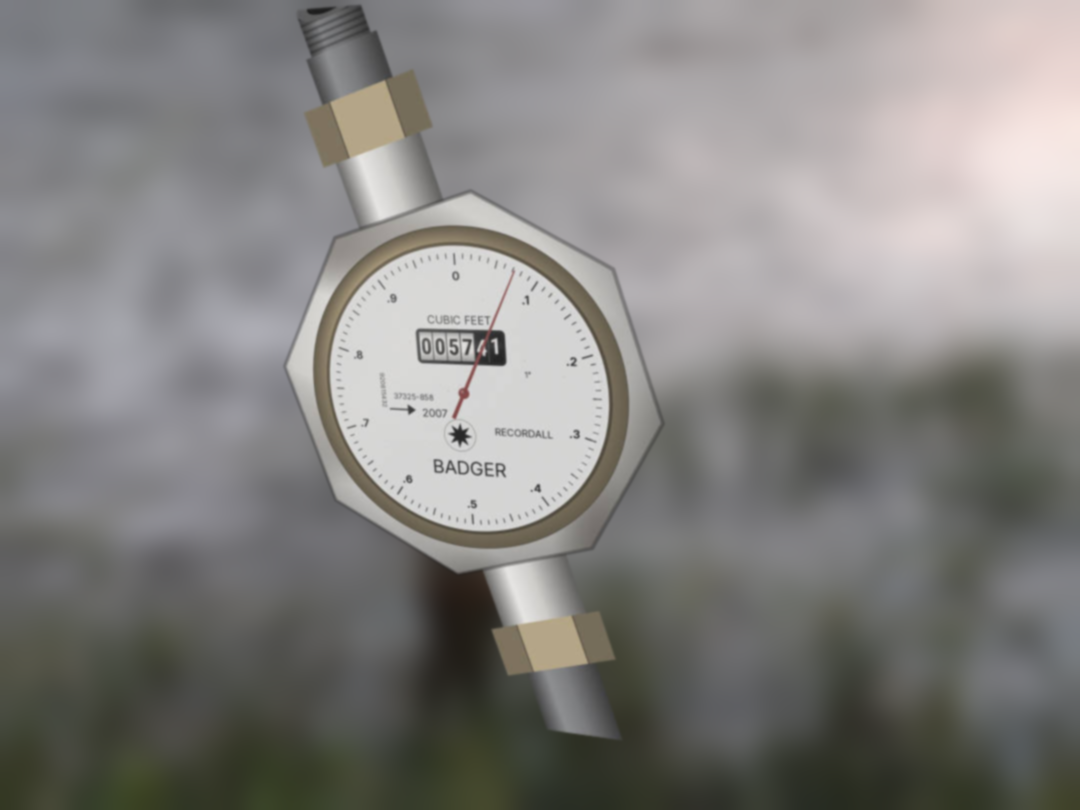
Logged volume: 5741.07 ft³
